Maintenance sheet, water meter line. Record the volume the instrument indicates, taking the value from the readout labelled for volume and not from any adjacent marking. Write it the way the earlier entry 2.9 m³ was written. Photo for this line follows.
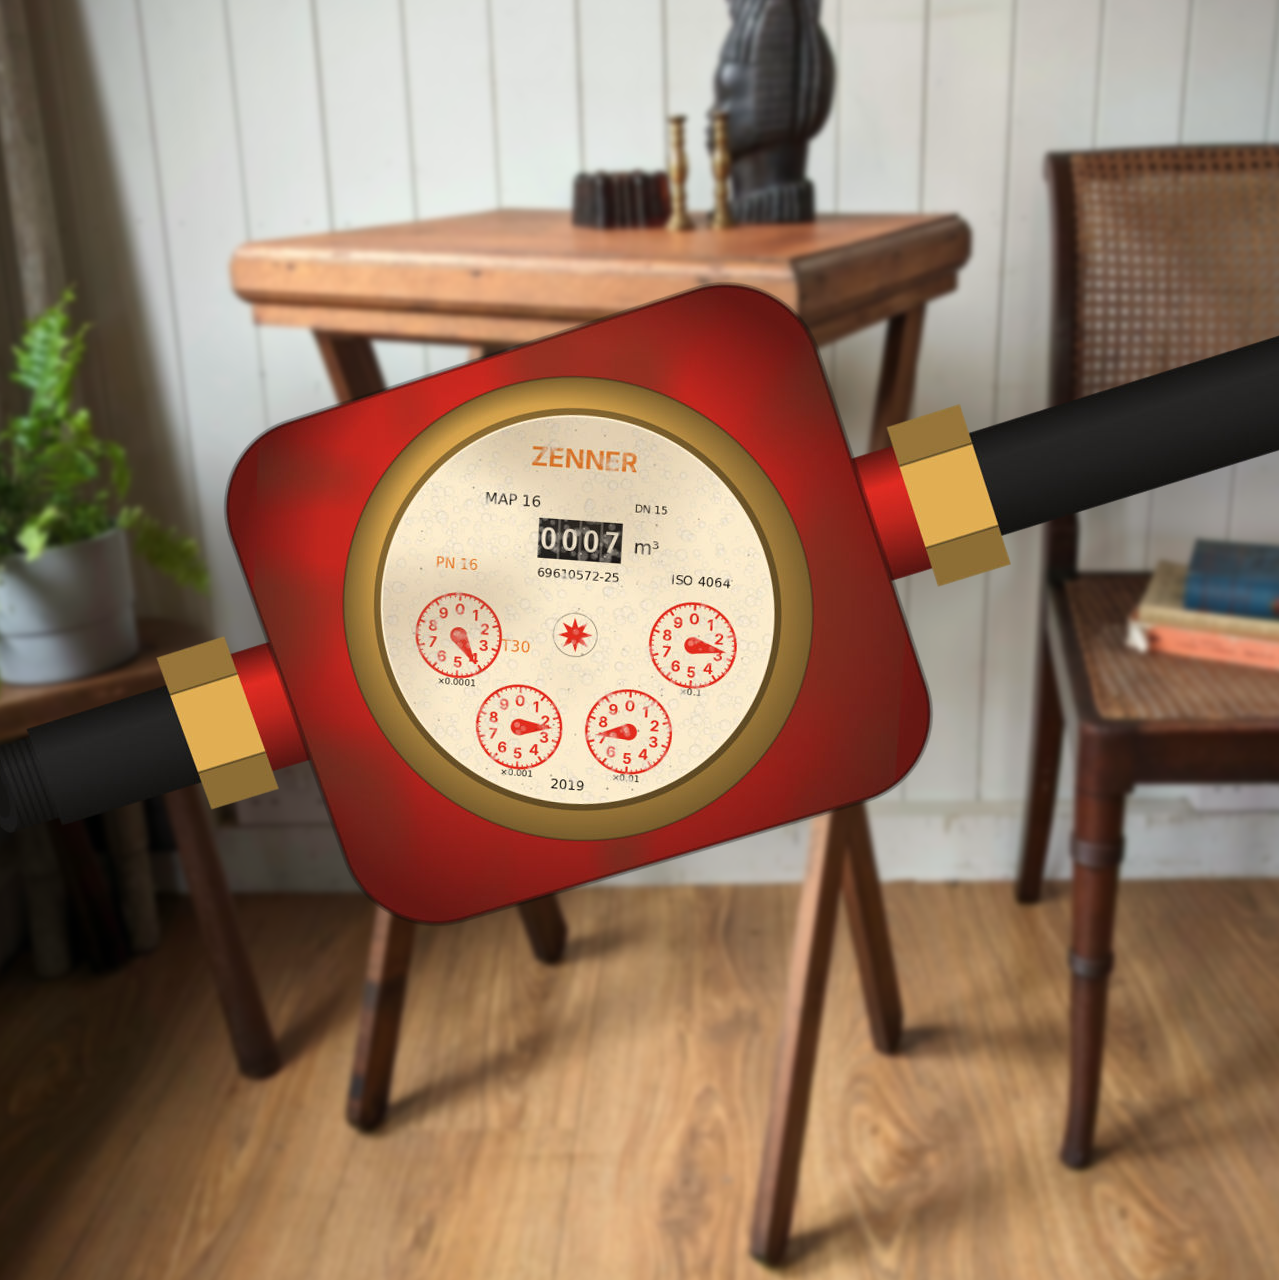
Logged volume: 7.2724 m³
